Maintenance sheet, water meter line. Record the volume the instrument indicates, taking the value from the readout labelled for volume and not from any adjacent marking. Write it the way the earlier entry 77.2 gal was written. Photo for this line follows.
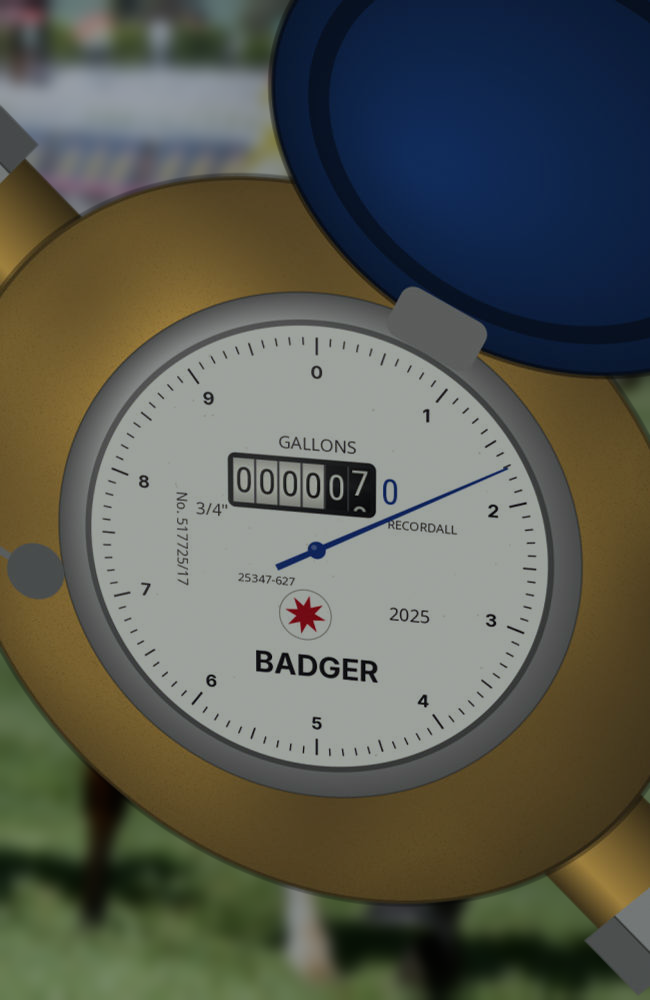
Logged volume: 71.7 gal
